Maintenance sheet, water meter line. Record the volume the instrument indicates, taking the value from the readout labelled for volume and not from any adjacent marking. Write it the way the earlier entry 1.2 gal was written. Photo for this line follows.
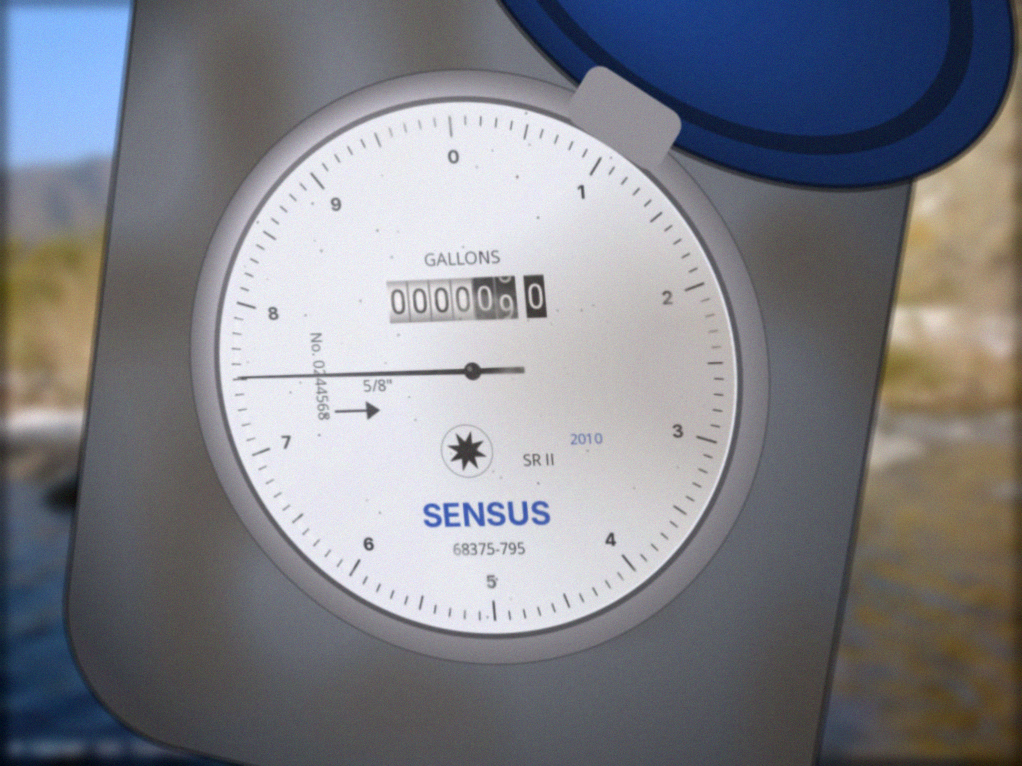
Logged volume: 87.5 gal
